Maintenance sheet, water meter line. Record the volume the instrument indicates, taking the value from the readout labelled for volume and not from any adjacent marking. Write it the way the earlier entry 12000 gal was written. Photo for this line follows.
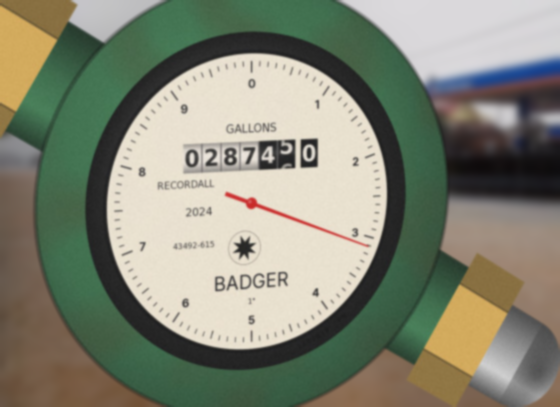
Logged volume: 287453.1 gal
